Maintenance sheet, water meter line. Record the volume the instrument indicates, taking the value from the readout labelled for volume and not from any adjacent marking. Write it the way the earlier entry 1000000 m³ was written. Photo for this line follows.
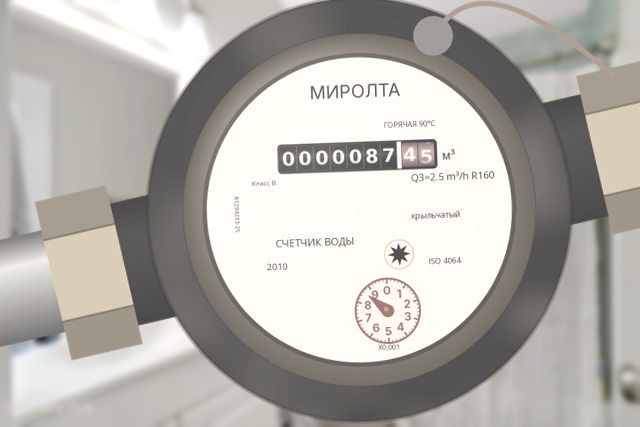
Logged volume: 87.448 m³
